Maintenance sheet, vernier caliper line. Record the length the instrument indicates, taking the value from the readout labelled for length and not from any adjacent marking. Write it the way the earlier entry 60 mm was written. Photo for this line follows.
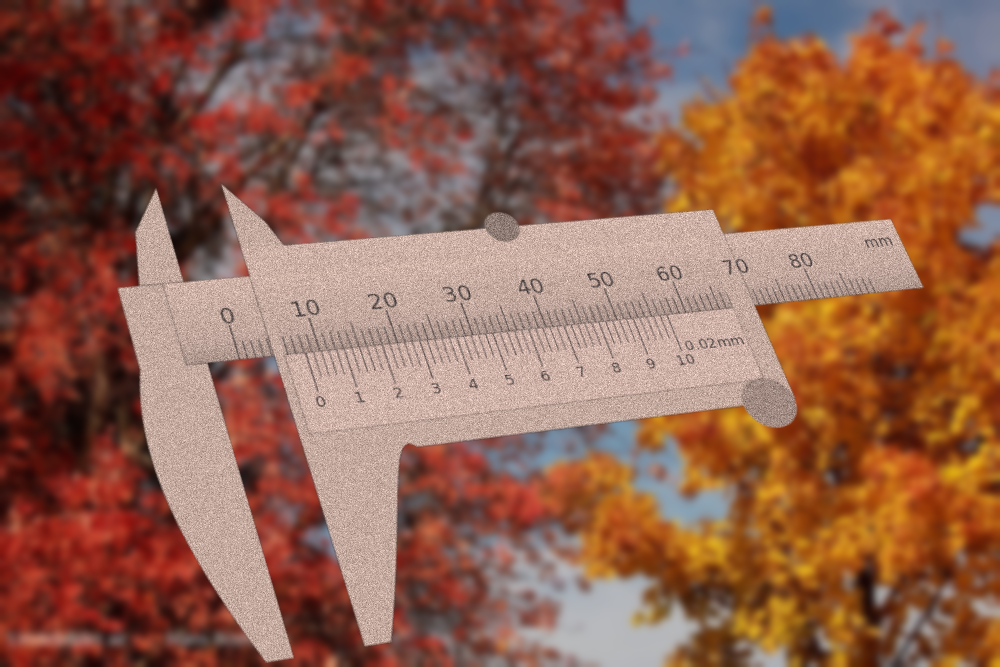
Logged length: 8.2 mm
